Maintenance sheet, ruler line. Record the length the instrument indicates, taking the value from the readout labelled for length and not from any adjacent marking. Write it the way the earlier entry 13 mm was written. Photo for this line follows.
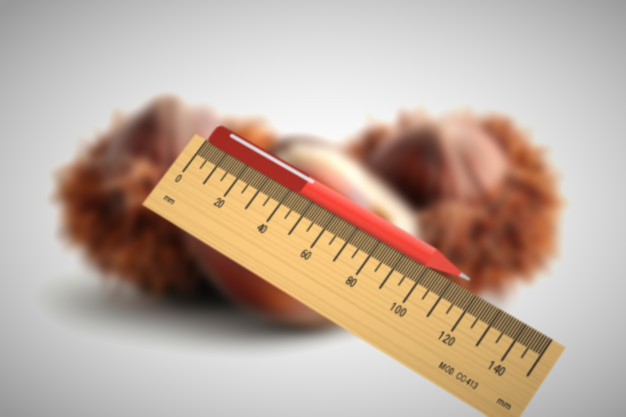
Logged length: 115 mm
